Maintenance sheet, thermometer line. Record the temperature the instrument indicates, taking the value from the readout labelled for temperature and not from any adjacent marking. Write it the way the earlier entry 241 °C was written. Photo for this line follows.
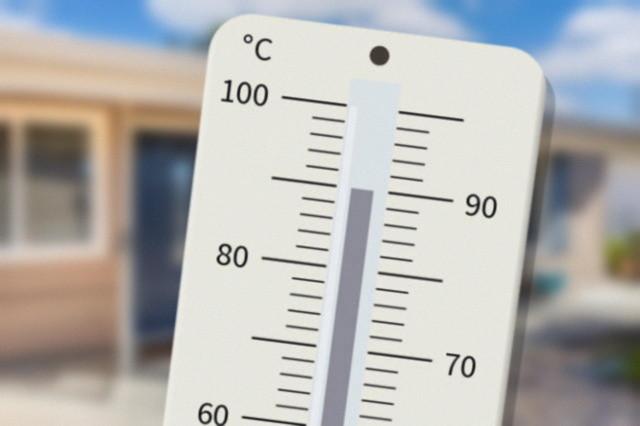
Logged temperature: 90 °C
